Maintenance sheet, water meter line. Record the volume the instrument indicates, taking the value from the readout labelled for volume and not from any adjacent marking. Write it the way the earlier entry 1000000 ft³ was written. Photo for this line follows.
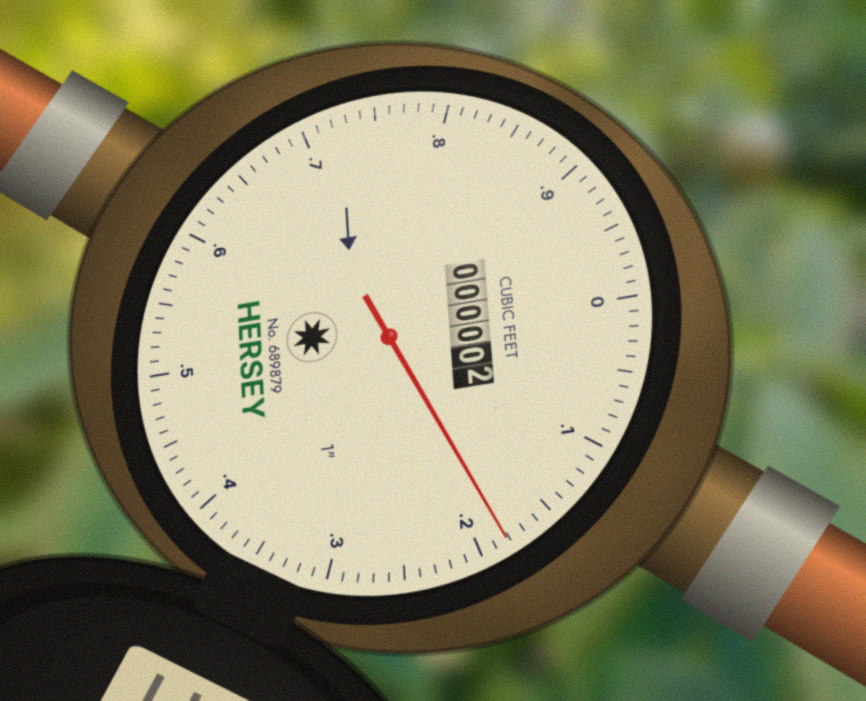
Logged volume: 2.18 ft³
